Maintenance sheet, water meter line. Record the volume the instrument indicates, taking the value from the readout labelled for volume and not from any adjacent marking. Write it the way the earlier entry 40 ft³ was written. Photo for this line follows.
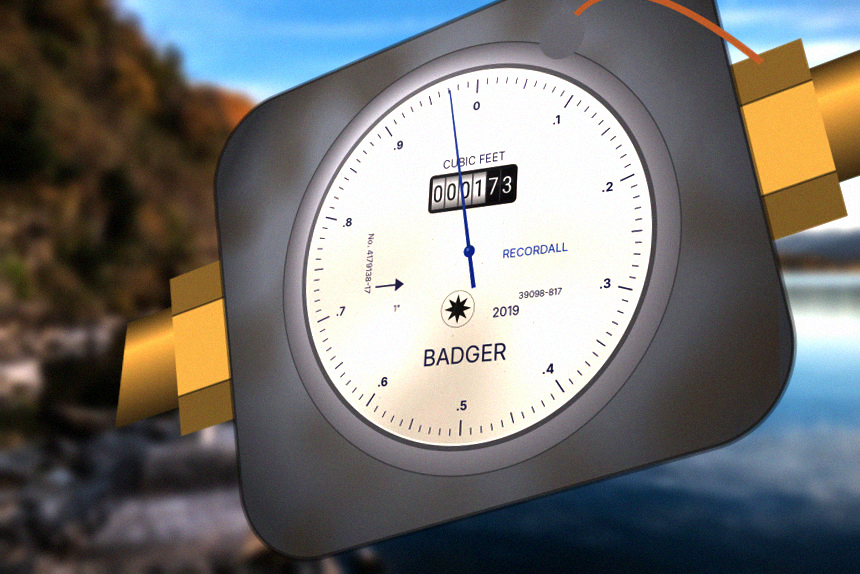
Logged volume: 172.97 ft³
